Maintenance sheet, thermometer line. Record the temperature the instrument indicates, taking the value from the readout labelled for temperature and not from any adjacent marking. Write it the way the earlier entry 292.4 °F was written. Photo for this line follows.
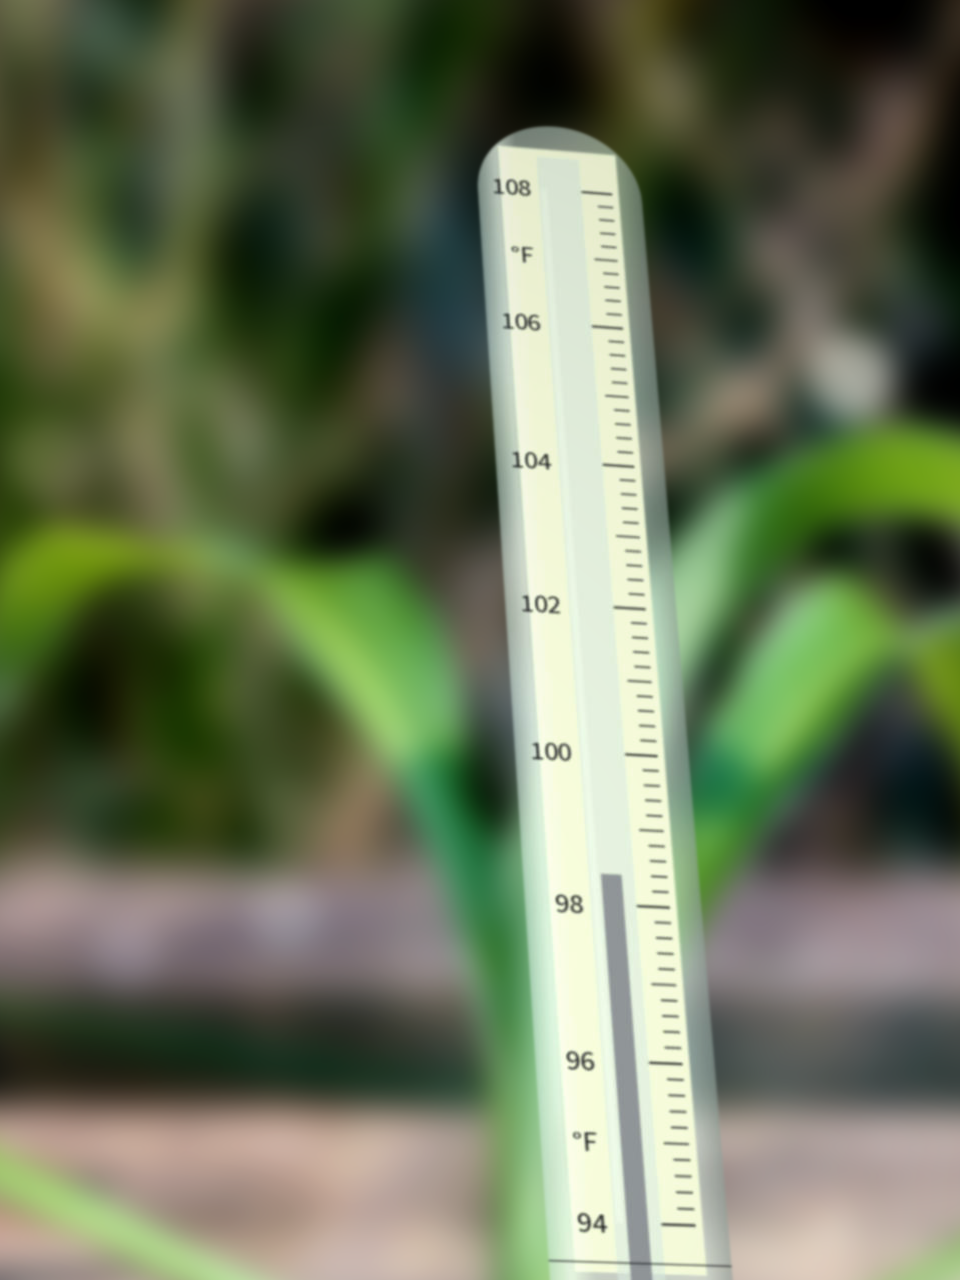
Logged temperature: 98.4 °F
